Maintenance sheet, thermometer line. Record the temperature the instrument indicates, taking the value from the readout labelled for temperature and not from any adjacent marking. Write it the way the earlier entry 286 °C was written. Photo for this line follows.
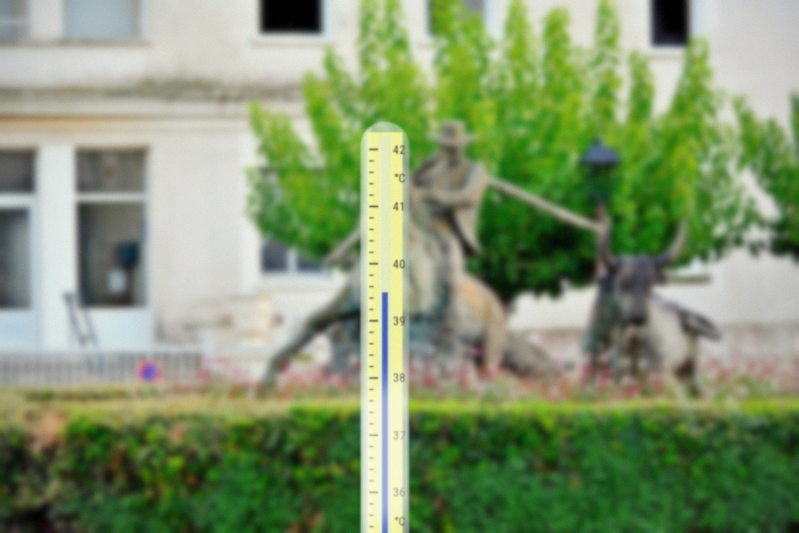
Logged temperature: 39.5 °C
